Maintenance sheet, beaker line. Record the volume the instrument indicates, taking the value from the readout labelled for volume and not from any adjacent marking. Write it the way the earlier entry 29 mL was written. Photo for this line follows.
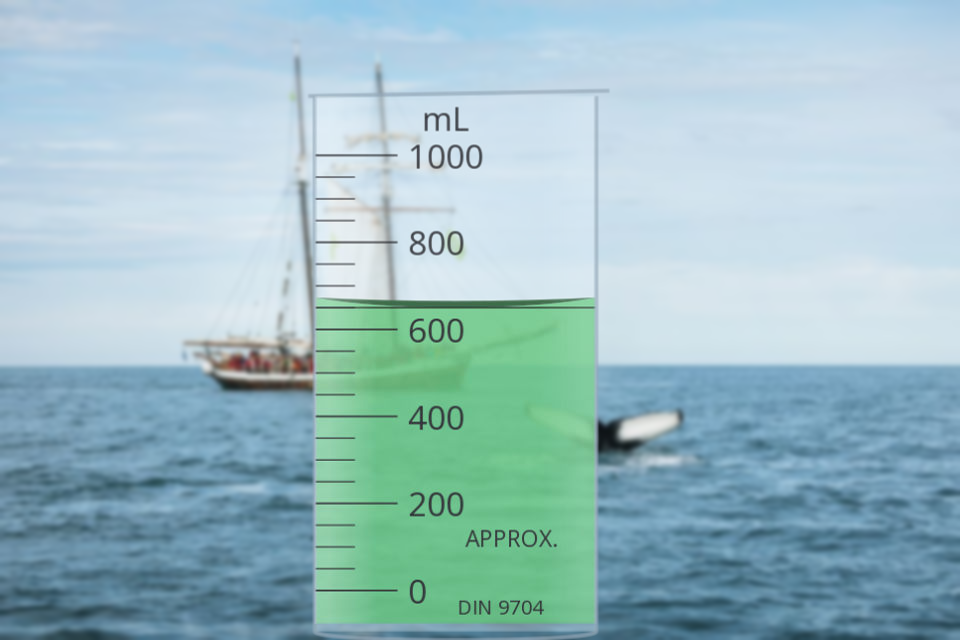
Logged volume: 650 mL
